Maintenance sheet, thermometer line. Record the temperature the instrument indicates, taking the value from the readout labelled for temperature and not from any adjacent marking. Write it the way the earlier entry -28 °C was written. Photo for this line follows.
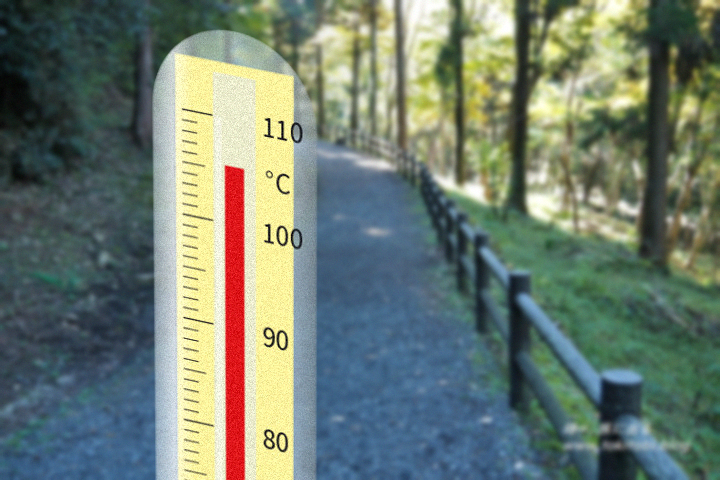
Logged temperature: 105.5 °C
